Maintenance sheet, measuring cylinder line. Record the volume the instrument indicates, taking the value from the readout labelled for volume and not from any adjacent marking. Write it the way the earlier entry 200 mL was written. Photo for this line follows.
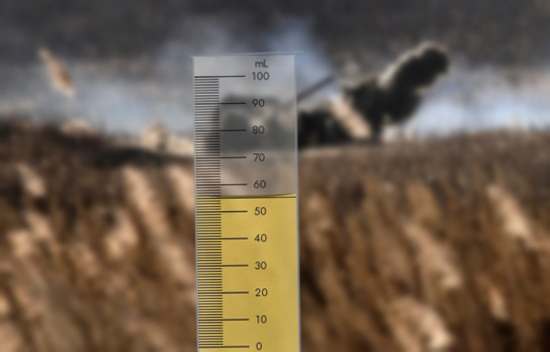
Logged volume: 55 mL
